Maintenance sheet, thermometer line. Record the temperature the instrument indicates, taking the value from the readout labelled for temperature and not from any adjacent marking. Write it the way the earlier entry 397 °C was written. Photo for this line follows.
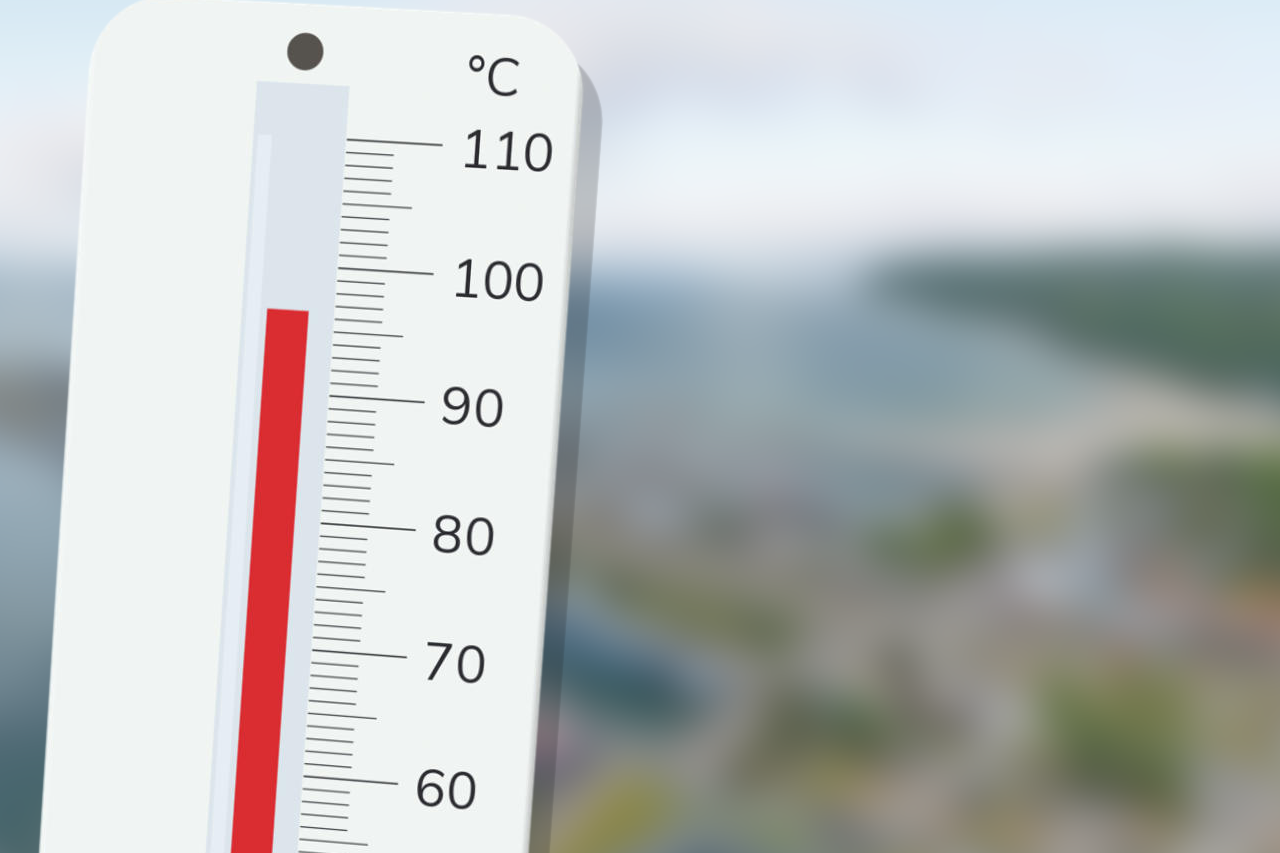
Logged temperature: 96.5 °C
